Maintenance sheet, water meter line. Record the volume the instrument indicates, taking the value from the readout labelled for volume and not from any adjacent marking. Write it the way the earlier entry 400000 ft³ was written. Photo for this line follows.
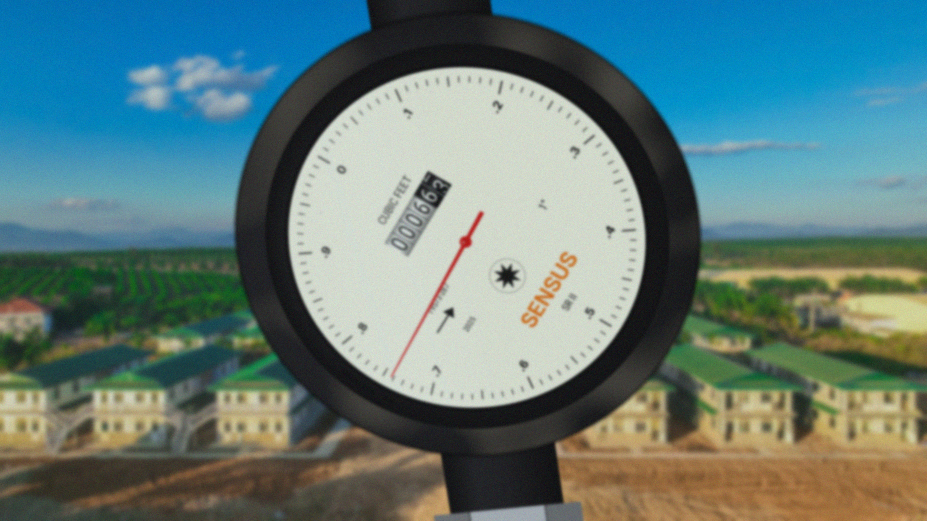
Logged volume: 662.74 ft³
